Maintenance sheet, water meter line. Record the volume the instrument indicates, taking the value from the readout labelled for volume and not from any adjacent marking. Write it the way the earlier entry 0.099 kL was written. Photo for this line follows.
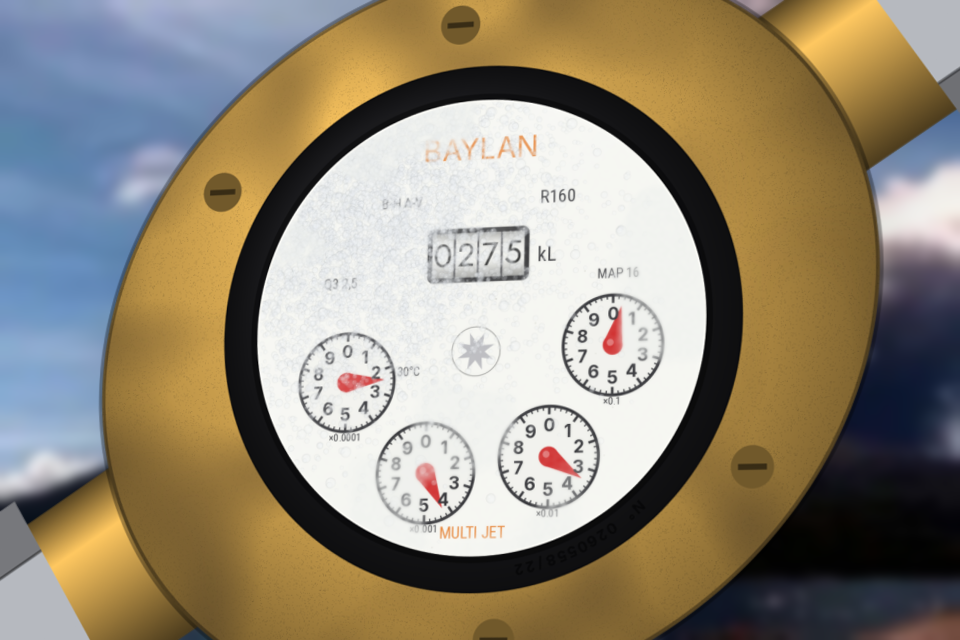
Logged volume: 275.0342 kL
